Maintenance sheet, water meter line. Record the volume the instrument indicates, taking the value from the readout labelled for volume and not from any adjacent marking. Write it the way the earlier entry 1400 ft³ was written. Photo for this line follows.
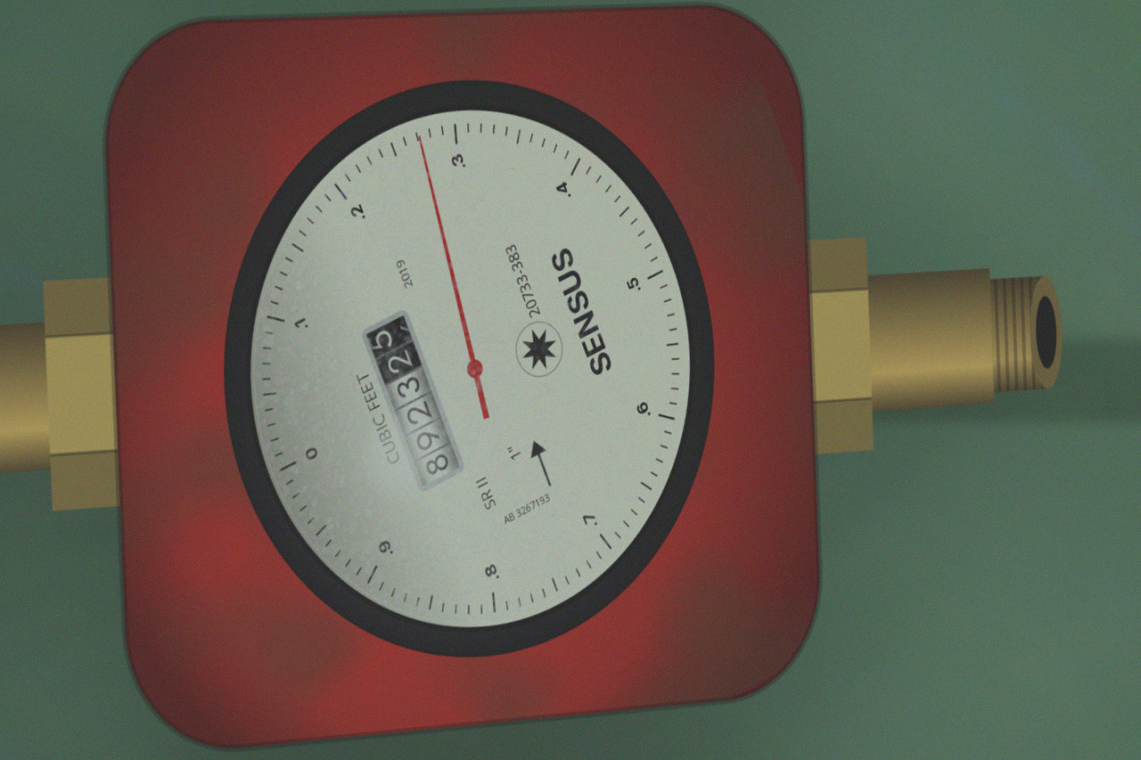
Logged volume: 892325.27 ft³
